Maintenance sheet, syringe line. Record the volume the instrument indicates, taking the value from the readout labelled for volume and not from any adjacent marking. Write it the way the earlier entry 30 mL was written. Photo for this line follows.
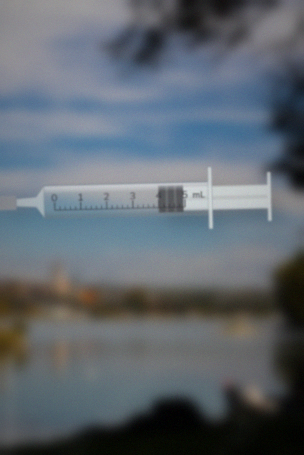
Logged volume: 4 mL
